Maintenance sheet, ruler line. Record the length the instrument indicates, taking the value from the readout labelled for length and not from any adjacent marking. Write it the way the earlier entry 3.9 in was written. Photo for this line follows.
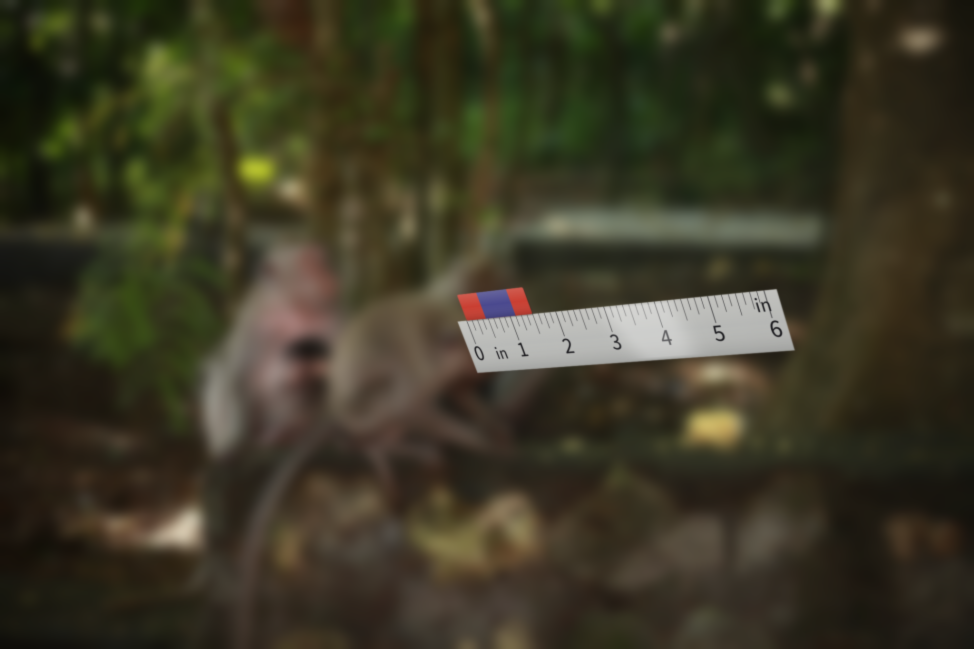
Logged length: 1.5 in
